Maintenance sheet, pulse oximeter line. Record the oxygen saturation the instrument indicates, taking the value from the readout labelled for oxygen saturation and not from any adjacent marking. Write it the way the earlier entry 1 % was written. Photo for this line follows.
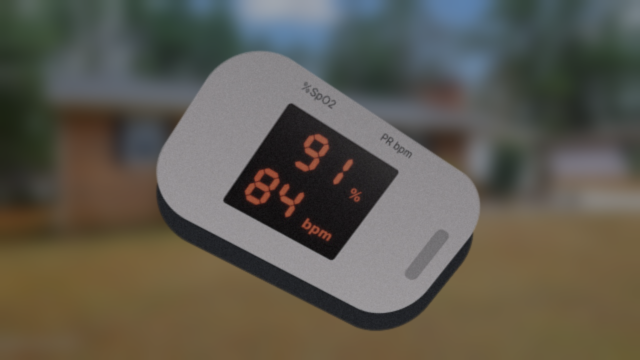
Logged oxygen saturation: 91 %
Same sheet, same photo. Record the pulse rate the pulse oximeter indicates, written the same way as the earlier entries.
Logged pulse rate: 84 bpm
